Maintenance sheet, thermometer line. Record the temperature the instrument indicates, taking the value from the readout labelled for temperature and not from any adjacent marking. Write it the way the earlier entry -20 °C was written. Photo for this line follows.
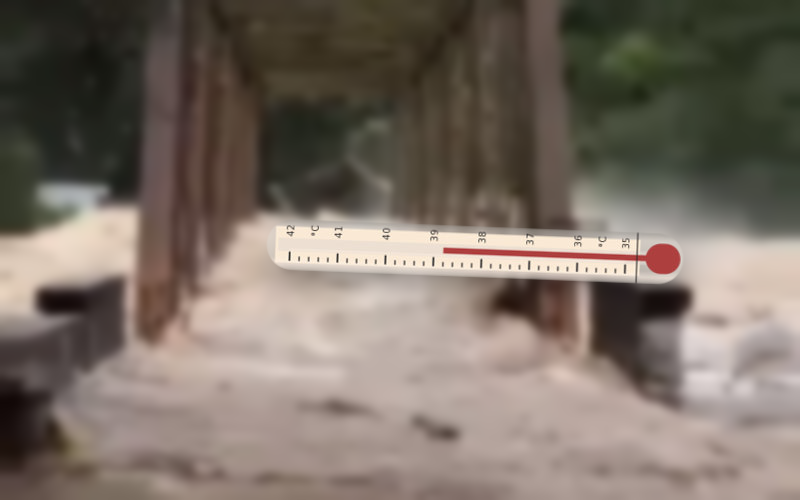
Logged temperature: 38.8 °C
